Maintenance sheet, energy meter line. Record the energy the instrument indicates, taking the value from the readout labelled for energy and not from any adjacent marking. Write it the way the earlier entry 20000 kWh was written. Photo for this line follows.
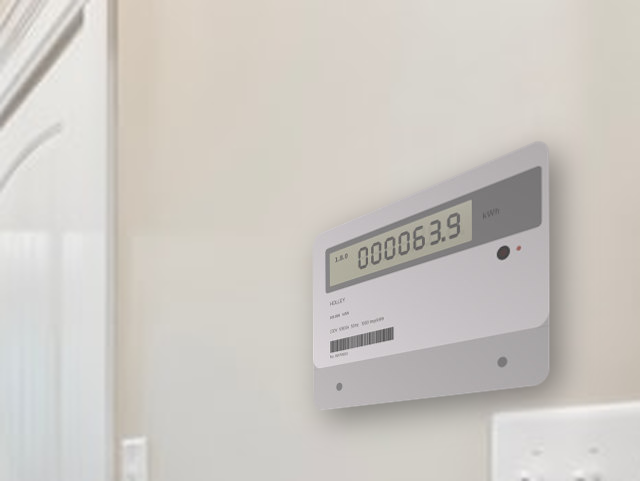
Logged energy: 63.9 kWh
